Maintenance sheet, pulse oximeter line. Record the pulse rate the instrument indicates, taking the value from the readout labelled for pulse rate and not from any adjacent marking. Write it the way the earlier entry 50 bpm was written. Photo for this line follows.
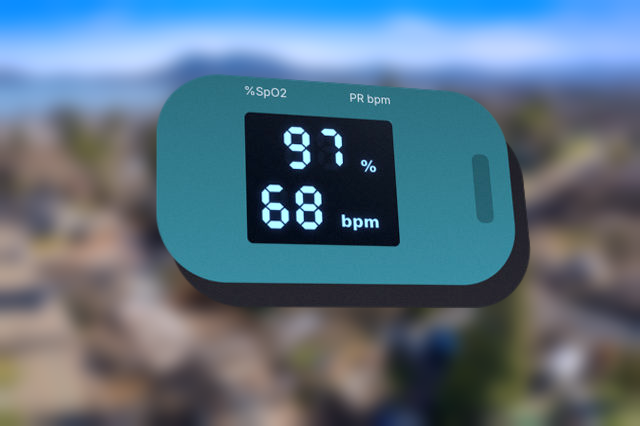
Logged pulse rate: 68 bpm
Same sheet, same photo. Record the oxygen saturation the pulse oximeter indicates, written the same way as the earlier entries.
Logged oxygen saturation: 97 %
